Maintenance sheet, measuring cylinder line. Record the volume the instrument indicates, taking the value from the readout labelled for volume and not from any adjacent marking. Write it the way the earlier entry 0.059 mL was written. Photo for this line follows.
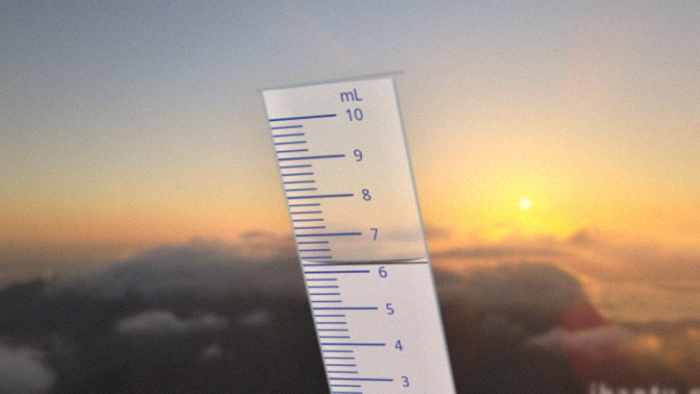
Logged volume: 6.2 mL
